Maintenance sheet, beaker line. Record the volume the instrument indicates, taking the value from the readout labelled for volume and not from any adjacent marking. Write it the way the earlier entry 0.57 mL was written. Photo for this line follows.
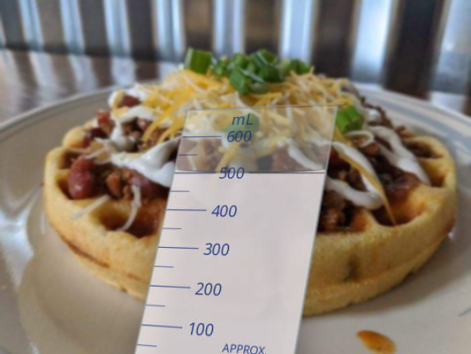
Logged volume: 500 mL
